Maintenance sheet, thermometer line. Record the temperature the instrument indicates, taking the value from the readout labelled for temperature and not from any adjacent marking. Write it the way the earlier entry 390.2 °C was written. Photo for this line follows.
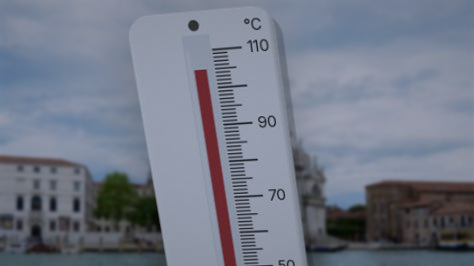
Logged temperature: 105 °C
